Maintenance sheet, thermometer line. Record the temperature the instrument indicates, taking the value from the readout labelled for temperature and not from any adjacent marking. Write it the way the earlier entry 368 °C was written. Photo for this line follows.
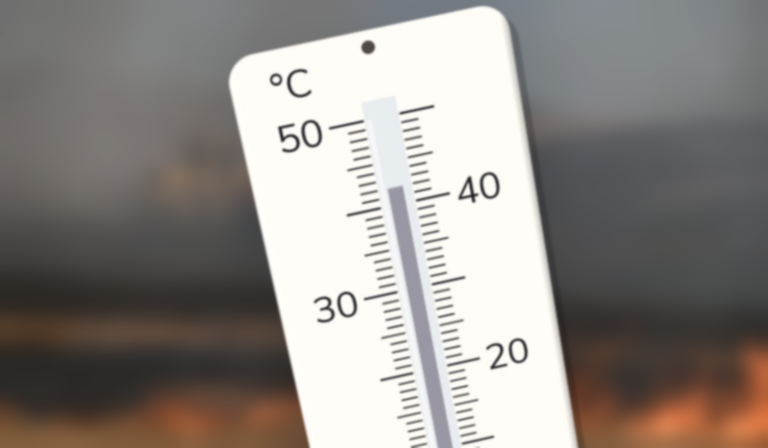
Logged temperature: 42 °C
